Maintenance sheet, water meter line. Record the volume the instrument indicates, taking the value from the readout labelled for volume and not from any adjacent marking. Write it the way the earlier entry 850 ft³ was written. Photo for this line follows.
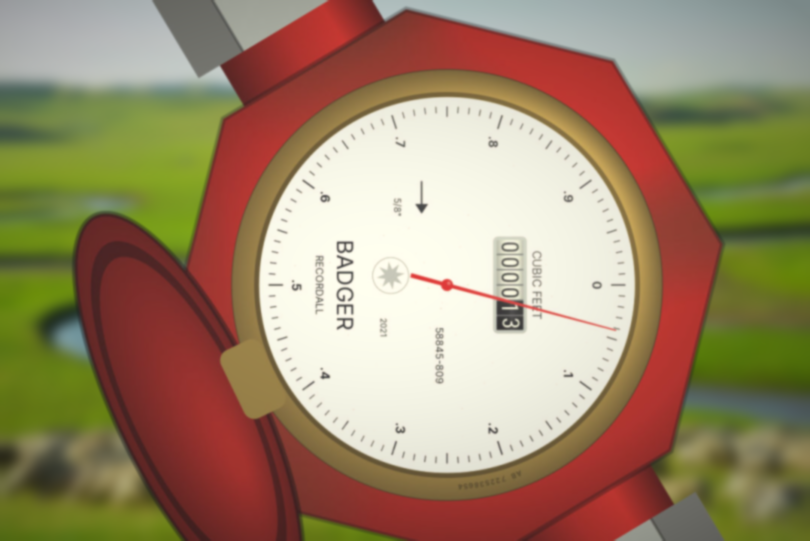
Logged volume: 13.04 ft³
